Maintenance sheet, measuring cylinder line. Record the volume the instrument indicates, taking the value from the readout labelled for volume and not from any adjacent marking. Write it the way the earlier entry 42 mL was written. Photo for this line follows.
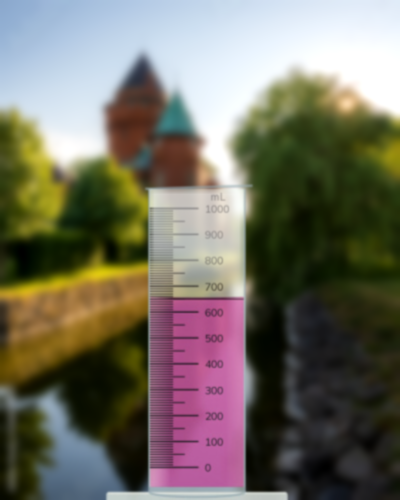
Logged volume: 650 mL
